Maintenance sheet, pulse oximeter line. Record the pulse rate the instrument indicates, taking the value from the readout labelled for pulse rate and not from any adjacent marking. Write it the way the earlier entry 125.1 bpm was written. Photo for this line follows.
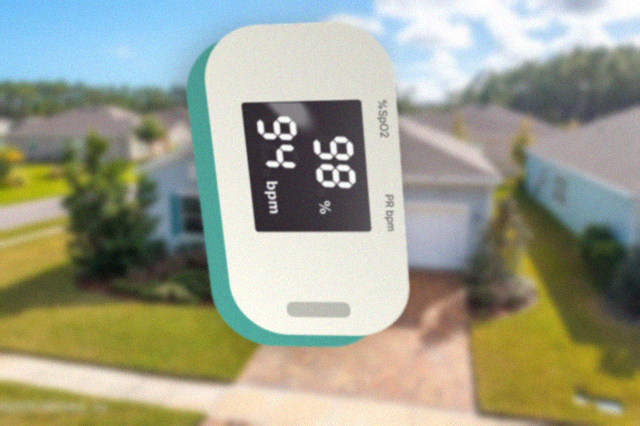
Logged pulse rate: 94 bpm
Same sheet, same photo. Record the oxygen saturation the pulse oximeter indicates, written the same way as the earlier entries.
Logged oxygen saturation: 98 %
